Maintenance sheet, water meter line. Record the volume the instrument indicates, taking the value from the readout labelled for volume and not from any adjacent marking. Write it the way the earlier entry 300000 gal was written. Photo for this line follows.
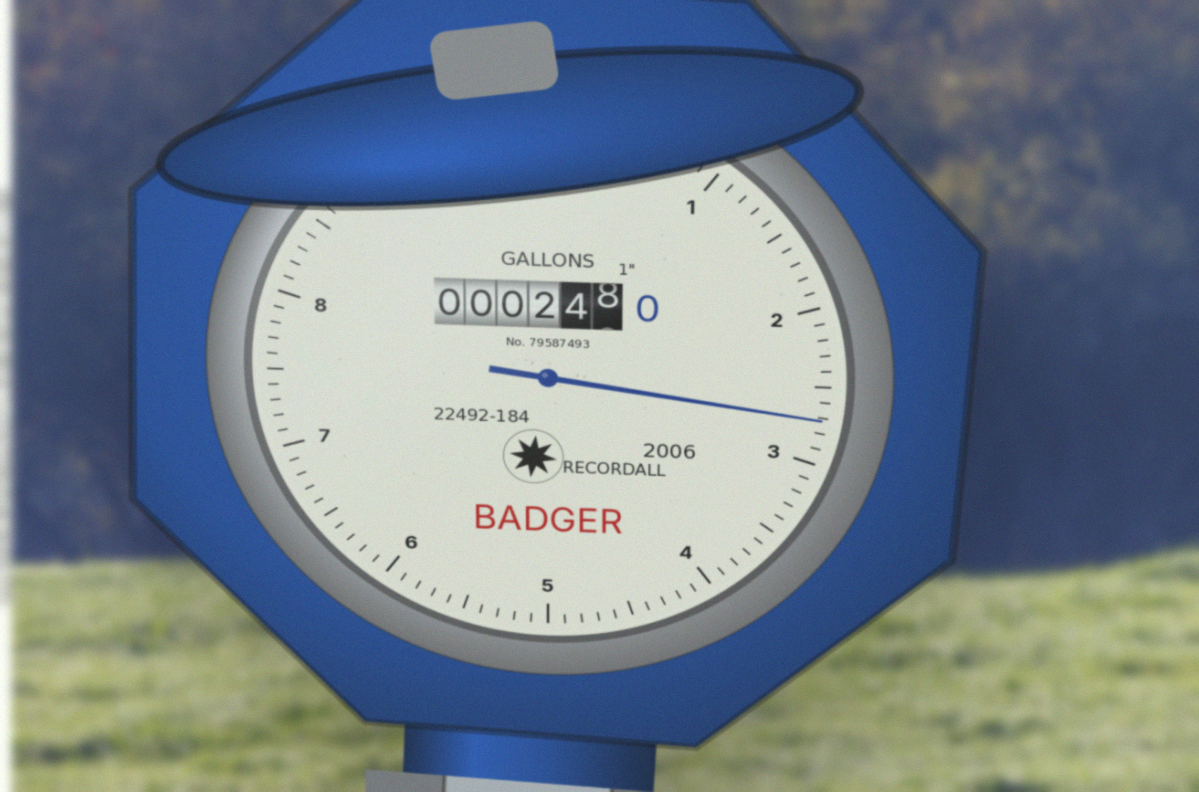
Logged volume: 2482.7 gal
